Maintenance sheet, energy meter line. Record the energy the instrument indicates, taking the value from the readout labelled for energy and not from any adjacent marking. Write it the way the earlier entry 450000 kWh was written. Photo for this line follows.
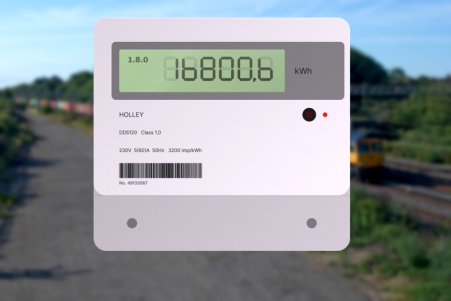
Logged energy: 16800.6 kWh
